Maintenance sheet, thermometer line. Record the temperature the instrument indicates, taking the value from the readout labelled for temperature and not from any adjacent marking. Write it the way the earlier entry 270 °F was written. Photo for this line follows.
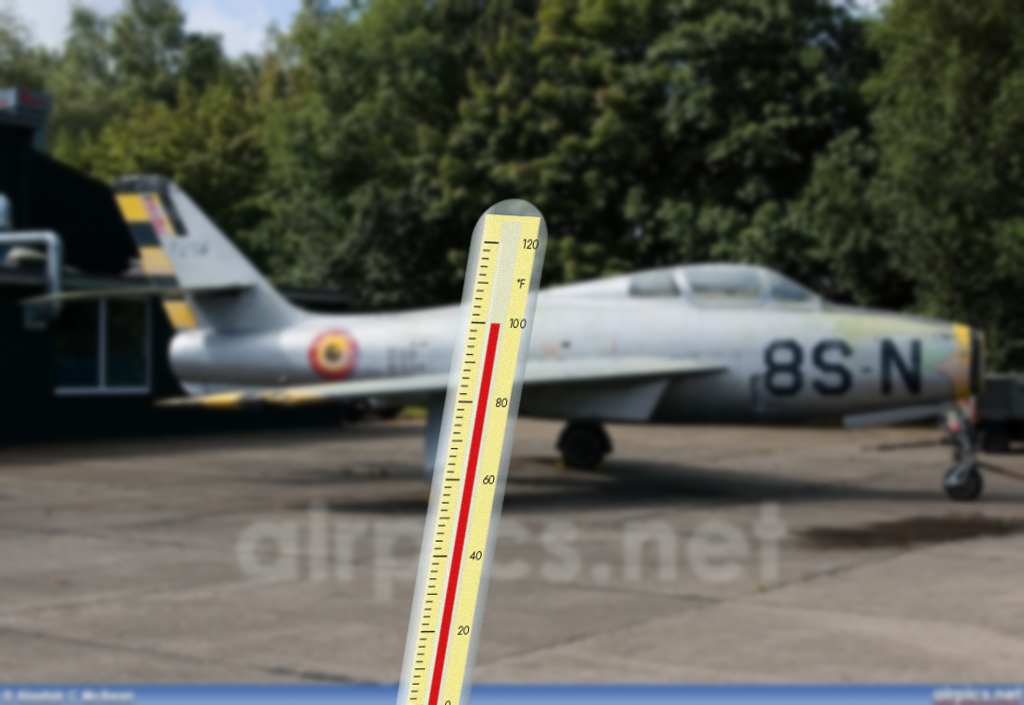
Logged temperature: 100 °F
